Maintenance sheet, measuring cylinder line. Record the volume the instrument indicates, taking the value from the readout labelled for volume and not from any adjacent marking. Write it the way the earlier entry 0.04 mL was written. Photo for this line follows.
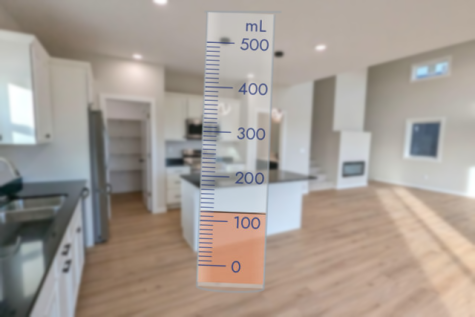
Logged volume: 120 mL
